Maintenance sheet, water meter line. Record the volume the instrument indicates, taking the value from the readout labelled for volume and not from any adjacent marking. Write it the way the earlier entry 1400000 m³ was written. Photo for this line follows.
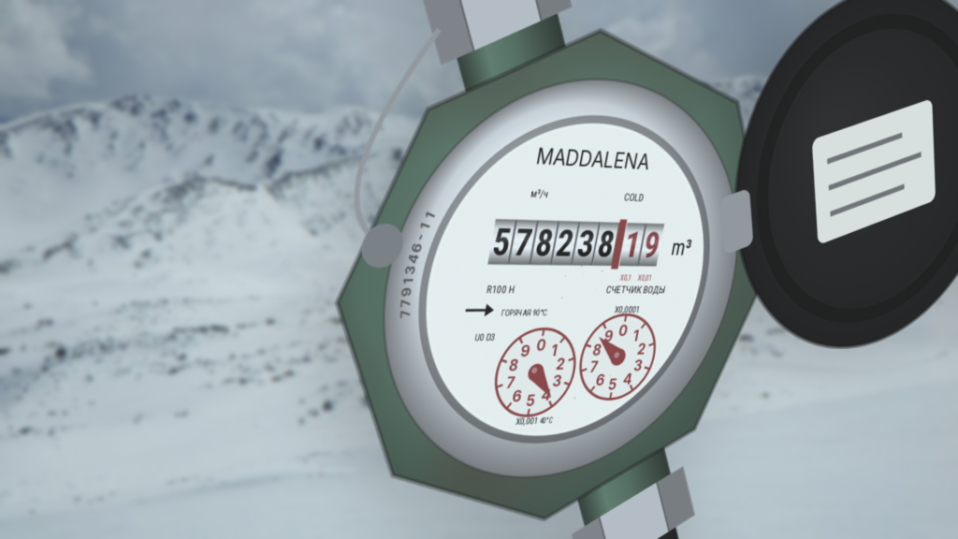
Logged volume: 578238.1938 m³
